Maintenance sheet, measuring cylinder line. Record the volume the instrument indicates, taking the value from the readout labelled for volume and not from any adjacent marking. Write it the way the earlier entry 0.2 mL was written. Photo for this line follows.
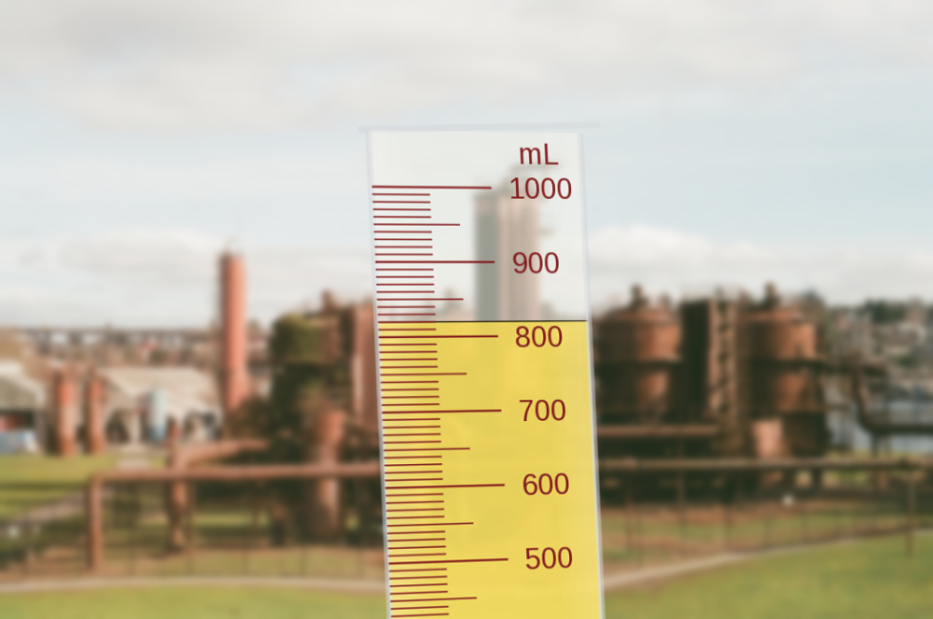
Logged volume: 820 mL
